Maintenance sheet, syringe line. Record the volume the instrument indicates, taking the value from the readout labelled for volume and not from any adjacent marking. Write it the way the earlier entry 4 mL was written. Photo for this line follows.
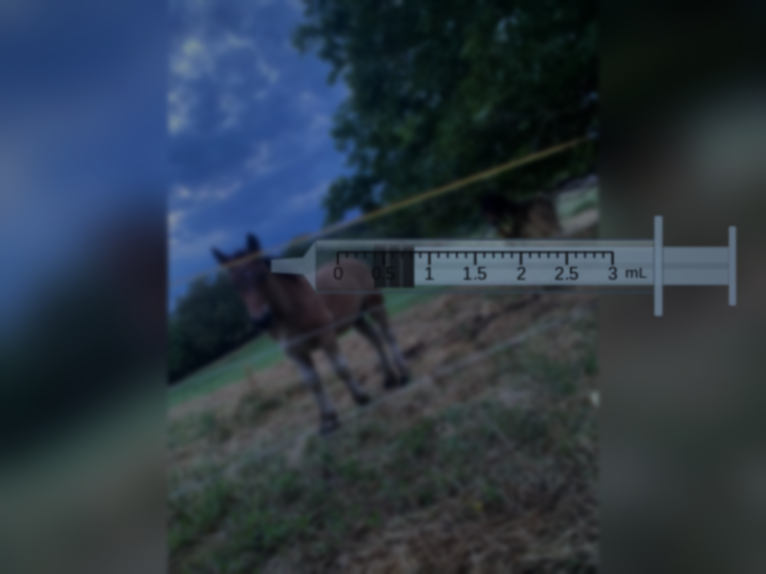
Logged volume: 0.4 mL
